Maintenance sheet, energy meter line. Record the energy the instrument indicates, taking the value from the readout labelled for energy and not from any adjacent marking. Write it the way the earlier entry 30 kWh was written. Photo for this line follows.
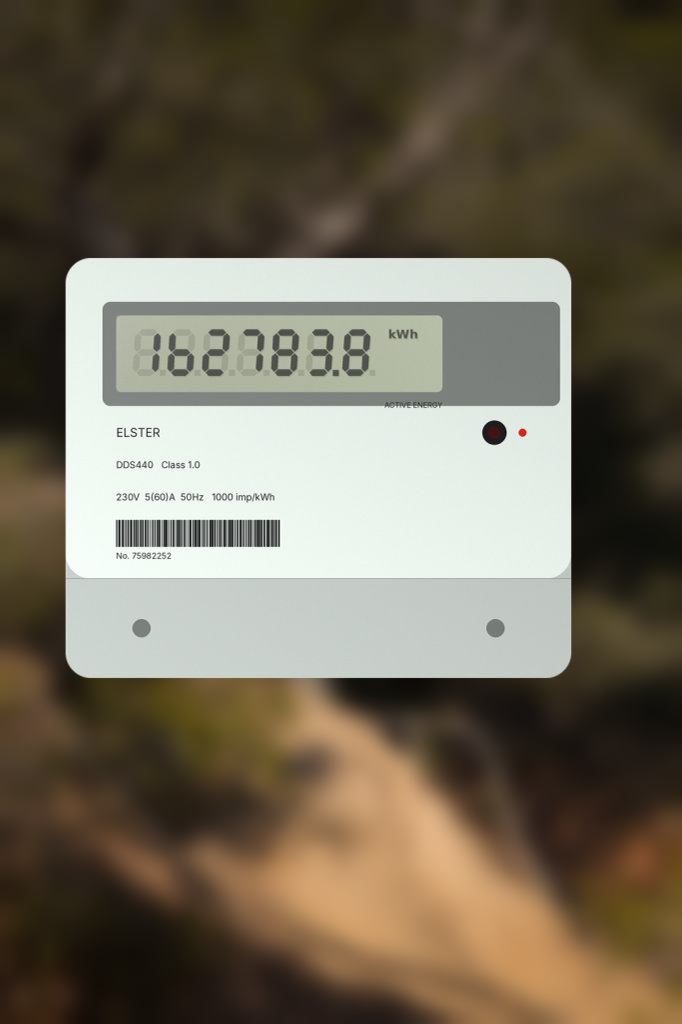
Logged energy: 162783.8 kWh
